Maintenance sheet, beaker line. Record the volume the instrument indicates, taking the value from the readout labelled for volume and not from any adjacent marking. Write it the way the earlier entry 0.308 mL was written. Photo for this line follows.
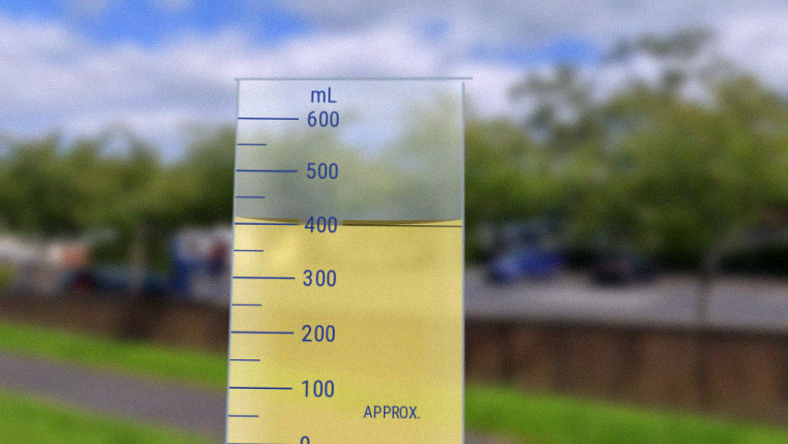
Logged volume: 400 mL
